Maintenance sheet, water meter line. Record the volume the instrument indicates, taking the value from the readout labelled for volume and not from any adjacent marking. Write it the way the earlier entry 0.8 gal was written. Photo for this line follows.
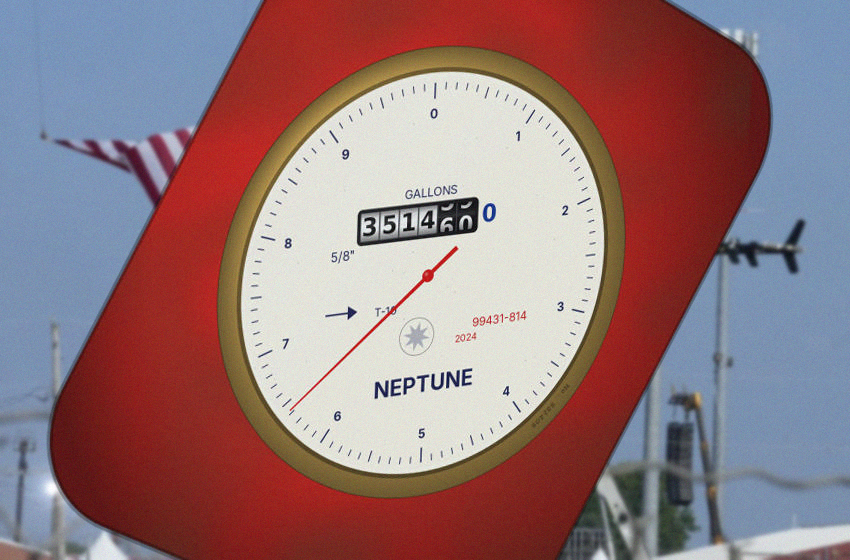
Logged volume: 3514596.4 gal
